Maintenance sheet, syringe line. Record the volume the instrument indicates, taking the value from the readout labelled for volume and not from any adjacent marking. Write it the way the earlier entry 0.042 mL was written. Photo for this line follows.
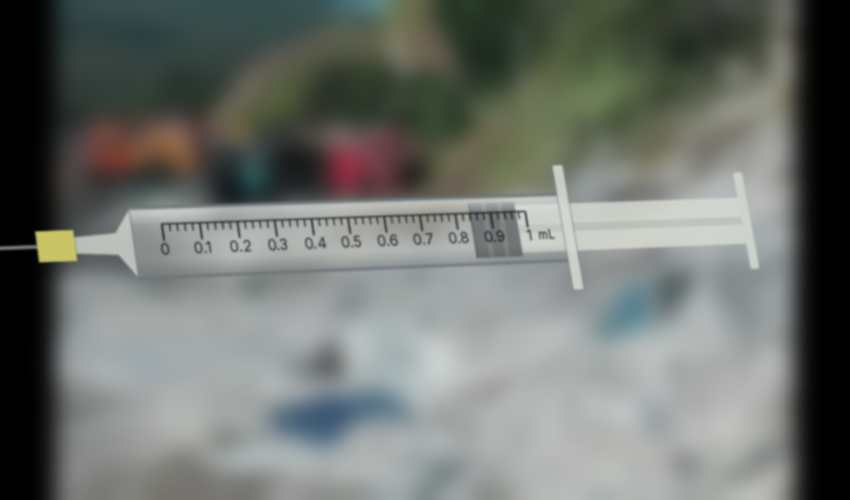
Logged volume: 0.84 mL
